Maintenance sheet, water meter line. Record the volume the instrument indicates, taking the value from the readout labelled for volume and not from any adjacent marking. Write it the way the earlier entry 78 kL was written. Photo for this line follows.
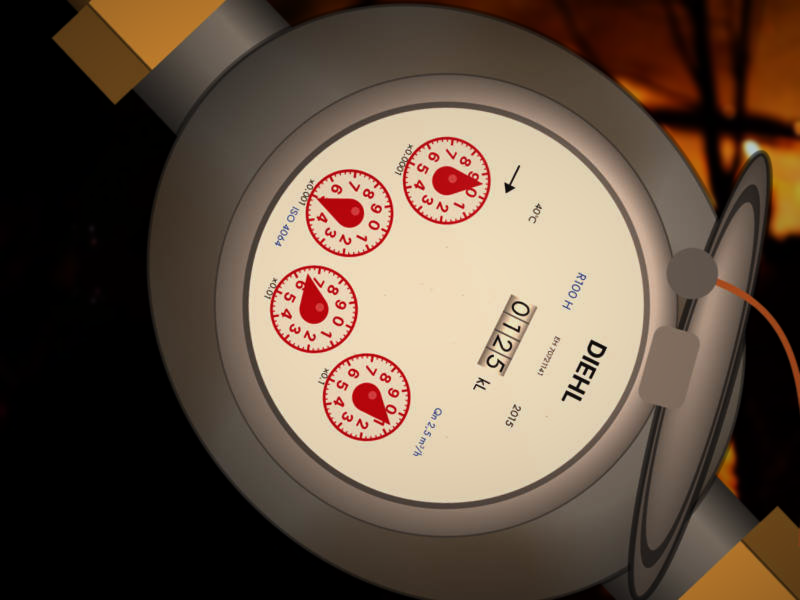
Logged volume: 125.0649 kL
